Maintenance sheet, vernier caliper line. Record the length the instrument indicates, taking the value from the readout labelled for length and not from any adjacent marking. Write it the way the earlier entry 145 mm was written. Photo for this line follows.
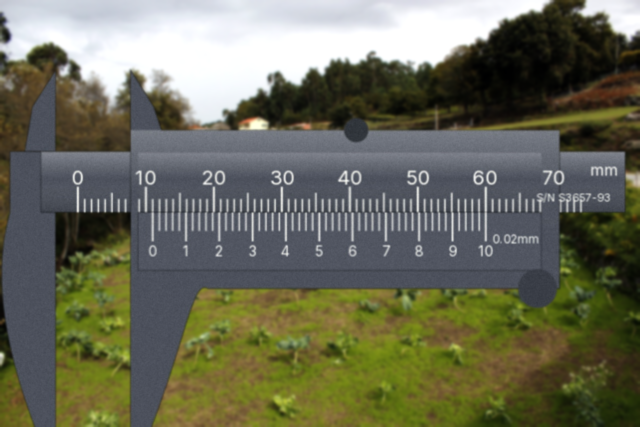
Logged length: 11.0 mm
